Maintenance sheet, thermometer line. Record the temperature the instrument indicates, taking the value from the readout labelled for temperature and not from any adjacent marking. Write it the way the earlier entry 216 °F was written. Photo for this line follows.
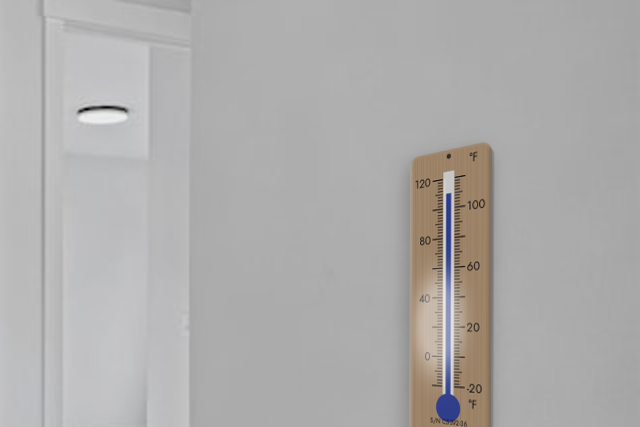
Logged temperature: 110 °F
